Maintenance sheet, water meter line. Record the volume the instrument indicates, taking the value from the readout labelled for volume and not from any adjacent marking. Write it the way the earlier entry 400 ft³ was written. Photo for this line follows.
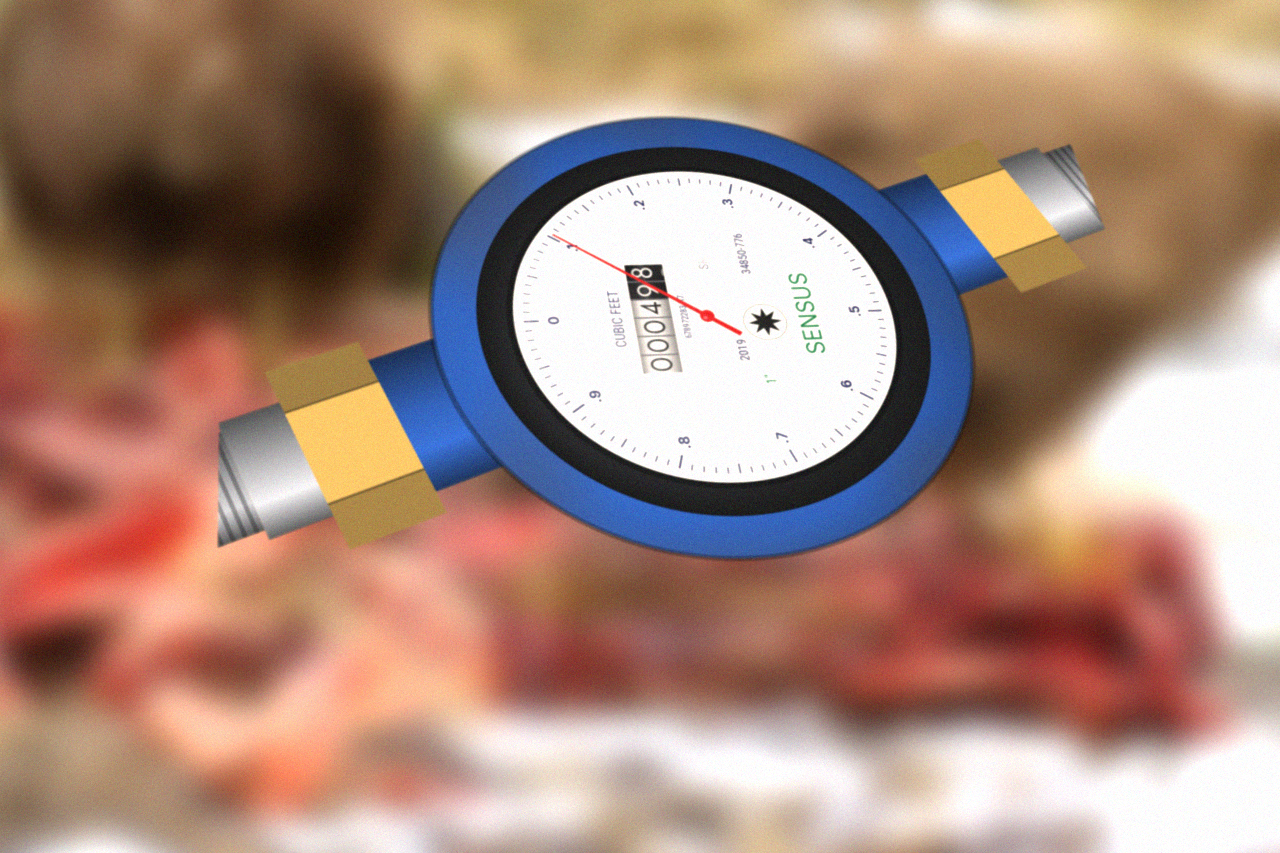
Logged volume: 498.10 ft³
